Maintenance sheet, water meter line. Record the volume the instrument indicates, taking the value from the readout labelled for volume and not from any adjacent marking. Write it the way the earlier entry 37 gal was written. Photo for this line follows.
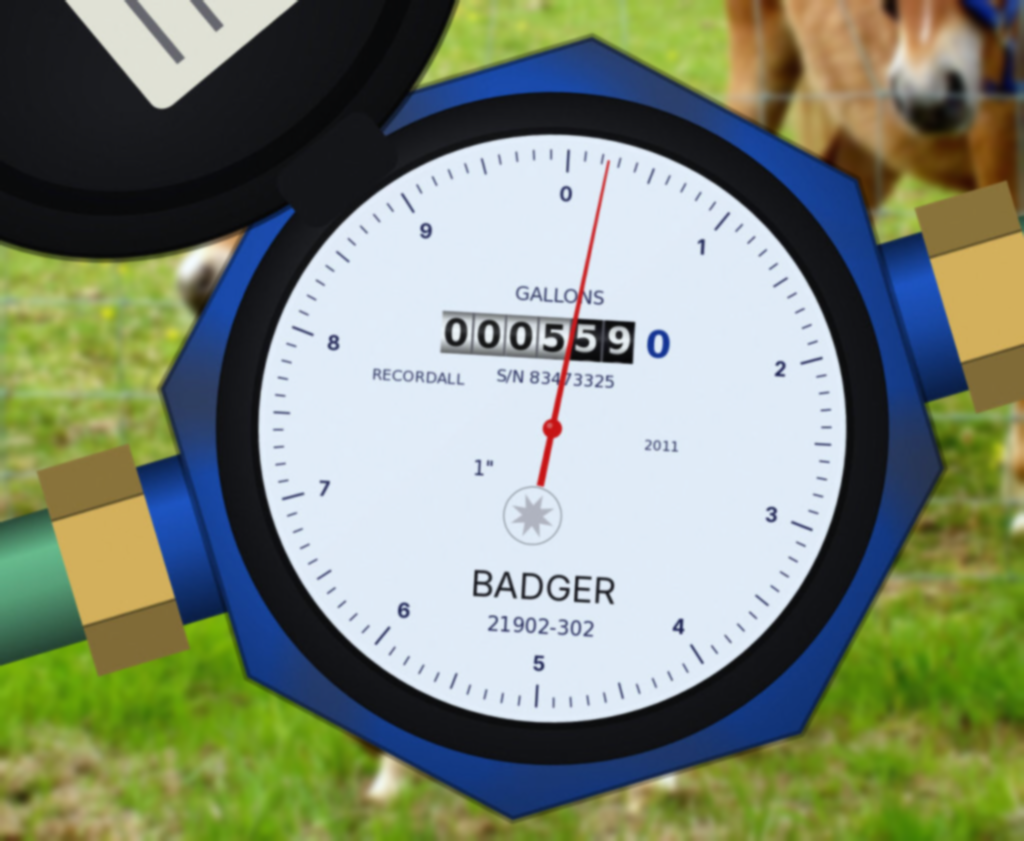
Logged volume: 5590.2 gal
